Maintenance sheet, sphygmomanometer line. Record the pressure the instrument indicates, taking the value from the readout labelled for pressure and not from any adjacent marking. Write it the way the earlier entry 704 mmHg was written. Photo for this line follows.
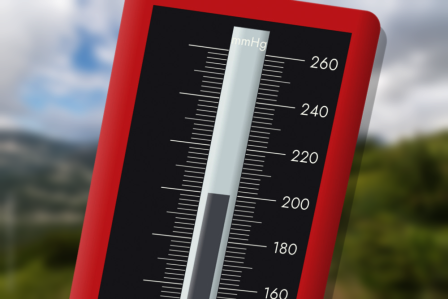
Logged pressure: 200 mmHg
